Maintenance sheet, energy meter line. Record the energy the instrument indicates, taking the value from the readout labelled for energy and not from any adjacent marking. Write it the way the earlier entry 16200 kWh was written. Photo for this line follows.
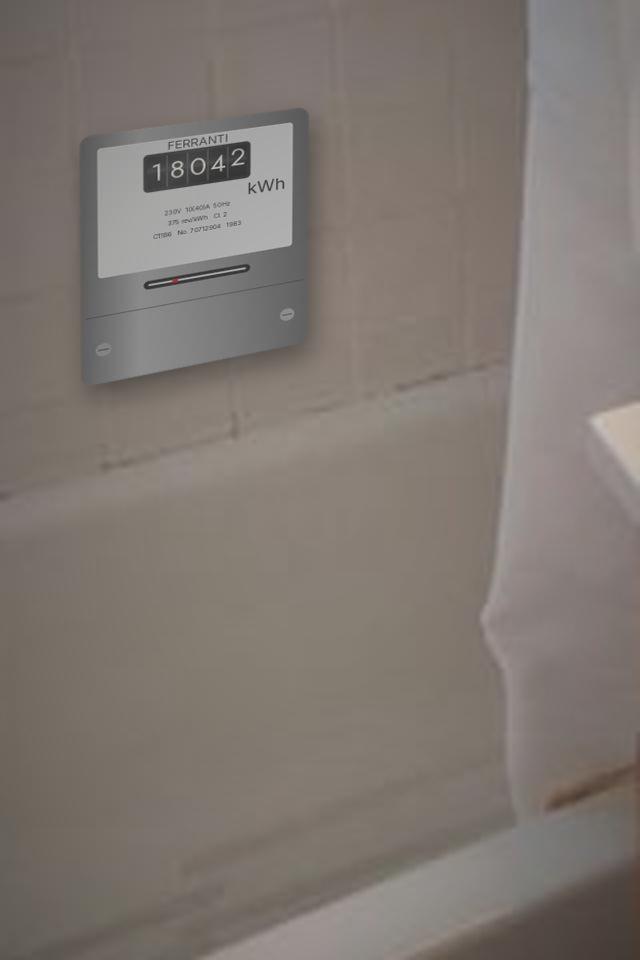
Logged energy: 18042 kWh
